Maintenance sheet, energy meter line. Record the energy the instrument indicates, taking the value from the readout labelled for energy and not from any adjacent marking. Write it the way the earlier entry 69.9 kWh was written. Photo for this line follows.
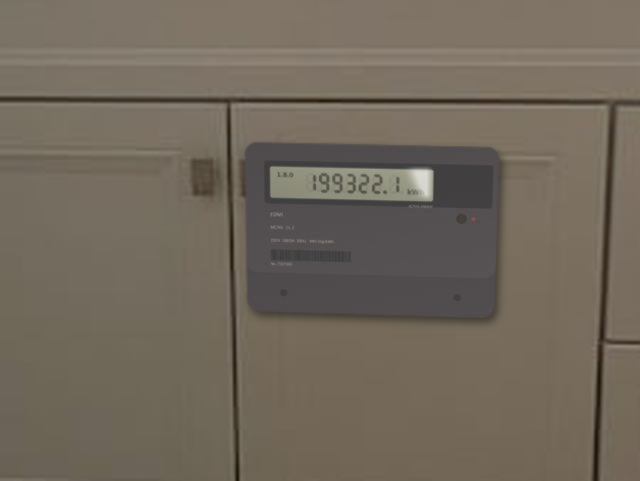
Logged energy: 199322.1 kWh
